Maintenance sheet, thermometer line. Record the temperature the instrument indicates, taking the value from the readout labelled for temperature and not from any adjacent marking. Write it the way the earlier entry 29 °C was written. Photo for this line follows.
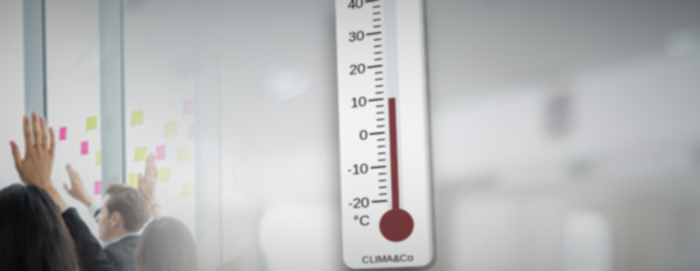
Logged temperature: 10 °C
